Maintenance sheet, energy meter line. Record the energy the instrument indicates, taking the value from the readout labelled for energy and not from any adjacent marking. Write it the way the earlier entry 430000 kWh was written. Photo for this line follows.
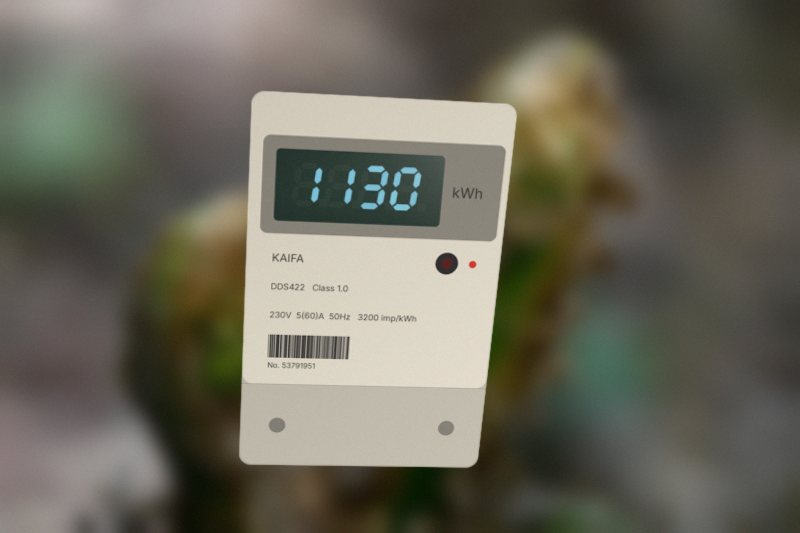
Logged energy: 1130 kWh
